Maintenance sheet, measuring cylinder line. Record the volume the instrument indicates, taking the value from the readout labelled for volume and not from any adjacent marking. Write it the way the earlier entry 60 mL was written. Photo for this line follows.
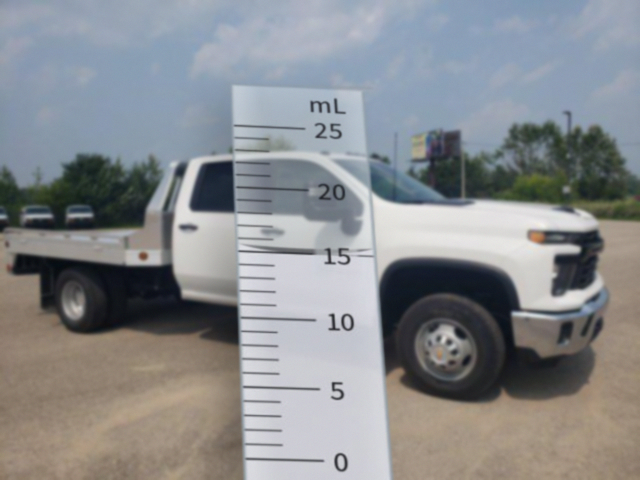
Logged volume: 15 mL
